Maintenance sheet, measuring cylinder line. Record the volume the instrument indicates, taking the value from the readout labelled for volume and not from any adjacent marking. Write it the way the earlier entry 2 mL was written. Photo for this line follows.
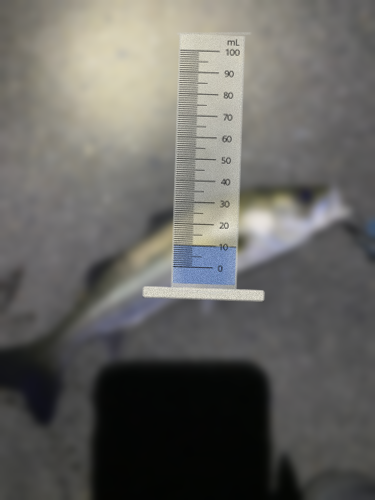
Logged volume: 10 mL
